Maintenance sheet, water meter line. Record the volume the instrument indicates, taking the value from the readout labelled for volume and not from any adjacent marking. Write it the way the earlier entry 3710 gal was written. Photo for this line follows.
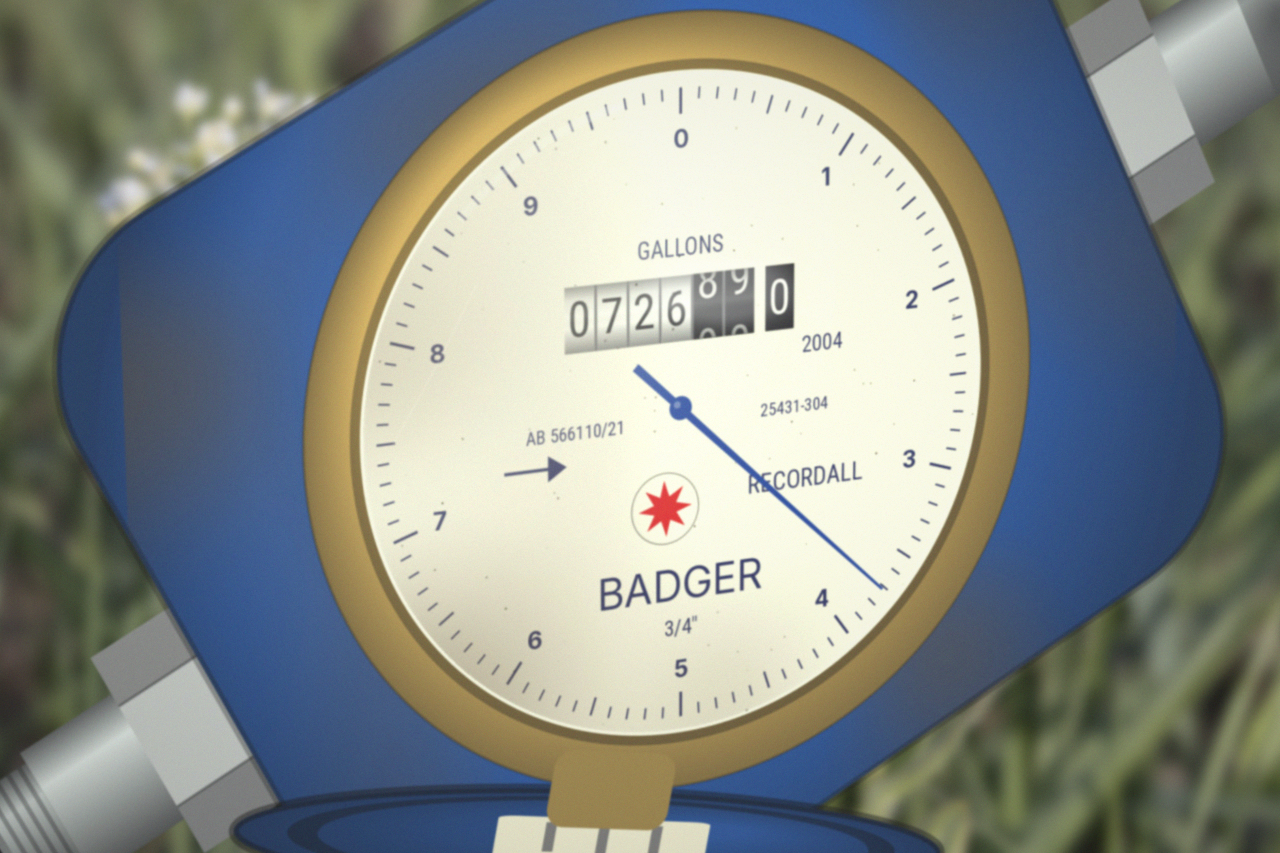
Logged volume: 726893.7 gal
